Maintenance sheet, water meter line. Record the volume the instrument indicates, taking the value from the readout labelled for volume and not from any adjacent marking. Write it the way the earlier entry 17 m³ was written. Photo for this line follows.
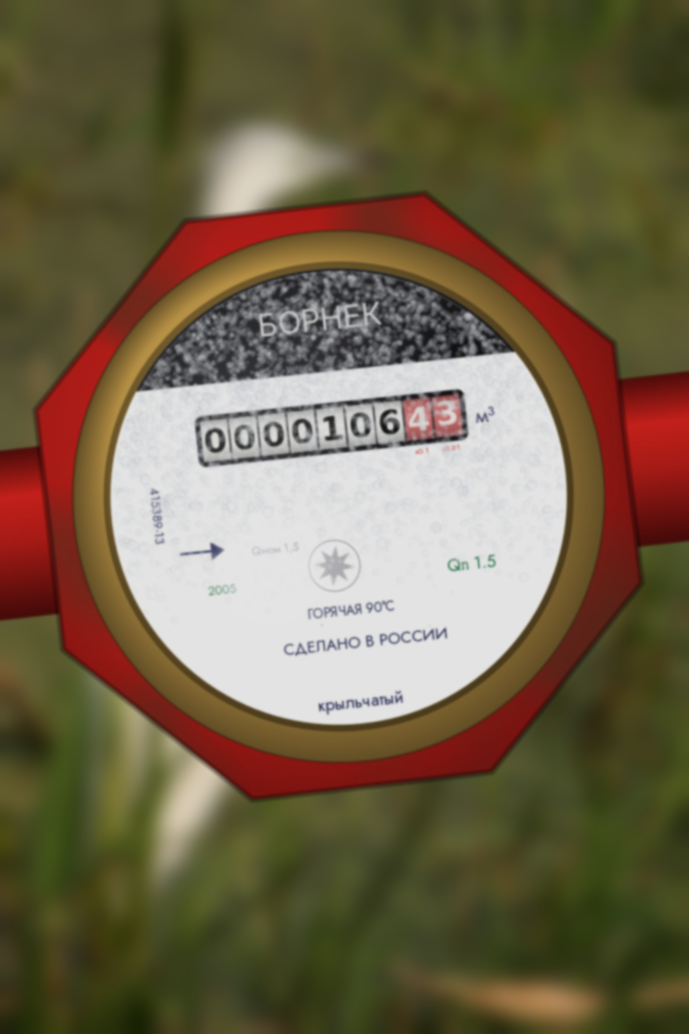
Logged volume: 106.43 m³
